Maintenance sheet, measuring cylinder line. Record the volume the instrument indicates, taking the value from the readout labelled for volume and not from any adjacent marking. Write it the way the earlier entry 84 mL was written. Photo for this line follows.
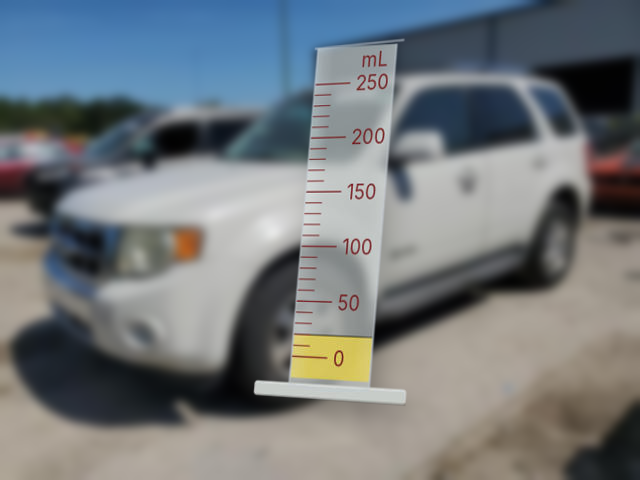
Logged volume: 20 mL
